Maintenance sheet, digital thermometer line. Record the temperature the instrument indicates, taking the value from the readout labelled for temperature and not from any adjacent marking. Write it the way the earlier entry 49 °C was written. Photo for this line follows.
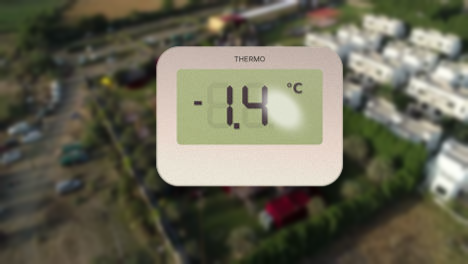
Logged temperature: -1.4 °C
